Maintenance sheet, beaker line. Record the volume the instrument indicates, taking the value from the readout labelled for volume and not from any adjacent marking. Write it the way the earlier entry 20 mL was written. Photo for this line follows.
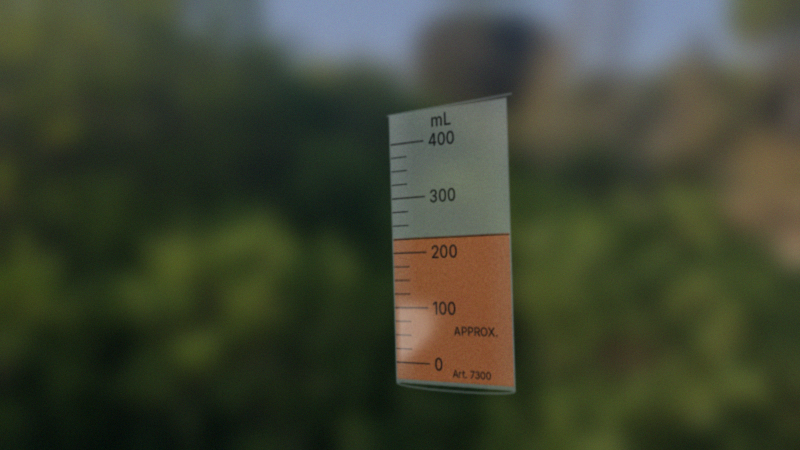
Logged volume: 225 mL
